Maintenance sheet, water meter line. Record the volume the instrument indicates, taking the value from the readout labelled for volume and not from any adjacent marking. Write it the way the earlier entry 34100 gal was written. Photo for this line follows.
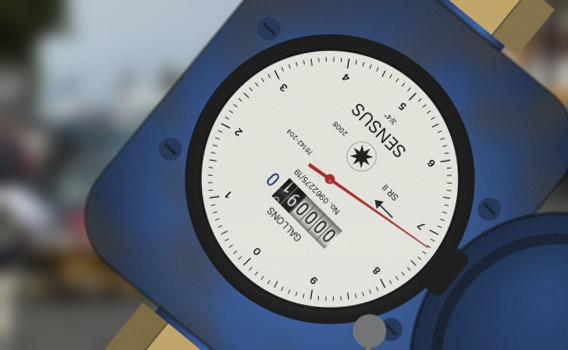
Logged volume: 907.2 gal
